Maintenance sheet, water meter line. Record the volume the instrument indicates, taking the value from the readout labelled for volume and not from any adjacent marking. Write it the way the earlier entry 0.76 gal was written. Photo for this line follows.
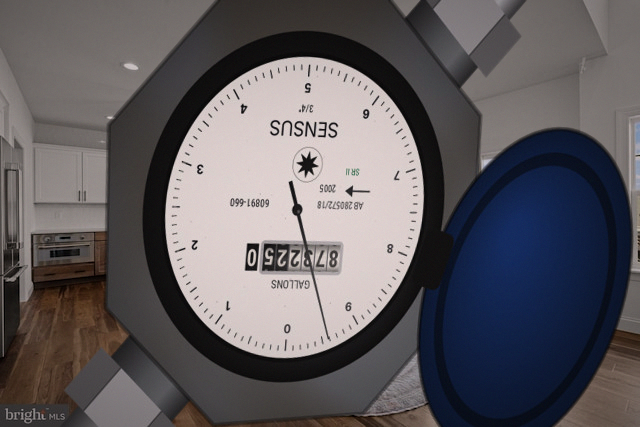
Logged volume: 8732249.4 gal
